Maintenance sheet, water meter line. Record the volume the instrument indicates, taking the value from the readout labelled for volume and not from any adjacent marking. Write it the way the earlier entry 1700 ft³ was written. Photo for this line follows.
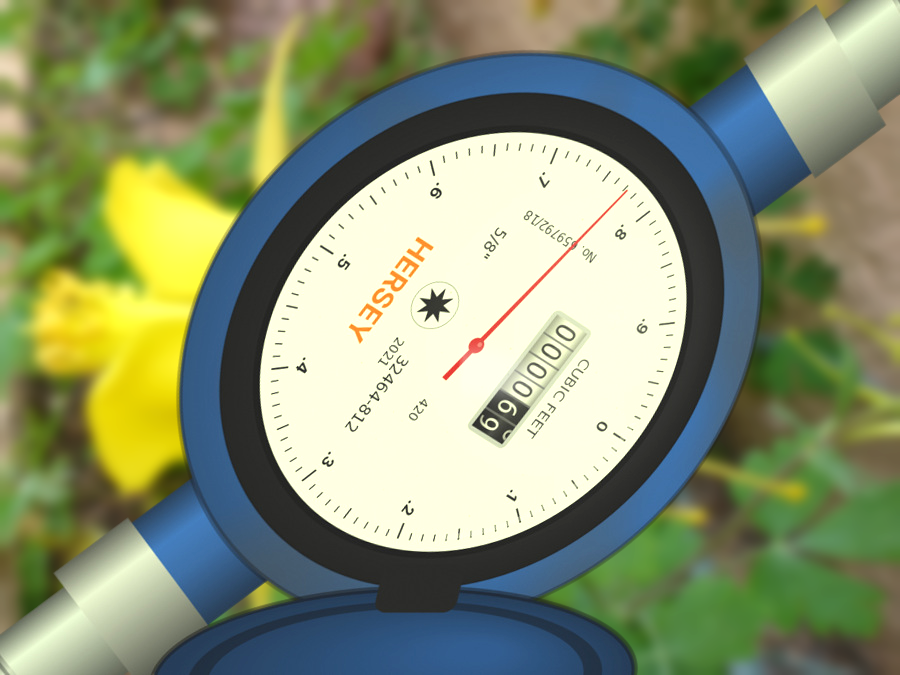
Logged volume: 68.77 ft³
